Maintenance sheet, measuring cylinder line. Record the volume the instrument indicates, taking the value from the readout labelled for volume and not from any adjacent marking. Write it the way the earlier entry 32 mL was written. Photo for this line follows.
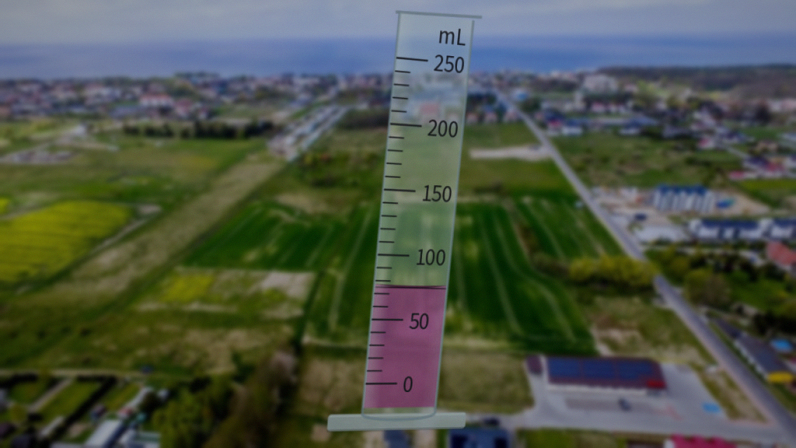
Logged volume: 75 mL
